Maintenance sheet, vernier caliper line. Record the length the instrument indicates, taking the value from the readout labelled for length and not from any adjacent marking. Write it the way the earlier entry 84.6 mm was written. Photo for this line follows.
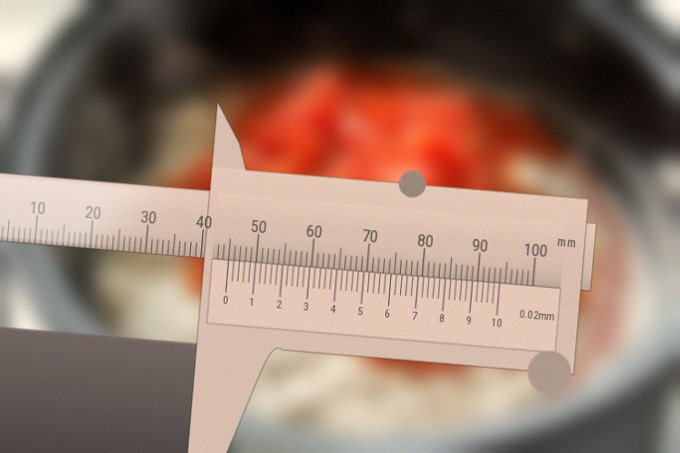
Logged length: 45.0 mm
